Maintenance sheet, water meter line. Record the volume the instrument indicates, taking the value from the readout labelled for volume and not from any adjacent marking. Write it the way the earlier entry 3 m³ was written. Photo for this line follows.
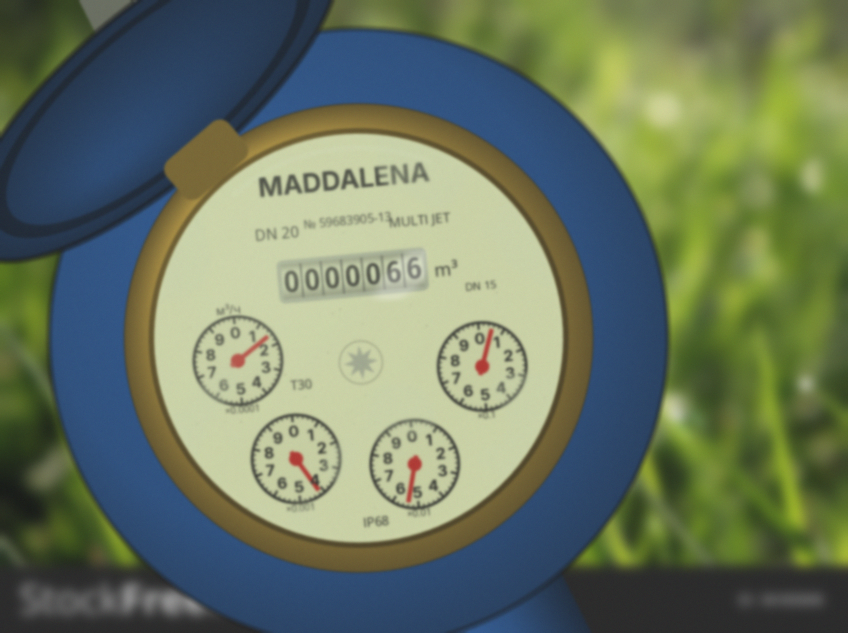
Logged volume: 66.0541 m³
